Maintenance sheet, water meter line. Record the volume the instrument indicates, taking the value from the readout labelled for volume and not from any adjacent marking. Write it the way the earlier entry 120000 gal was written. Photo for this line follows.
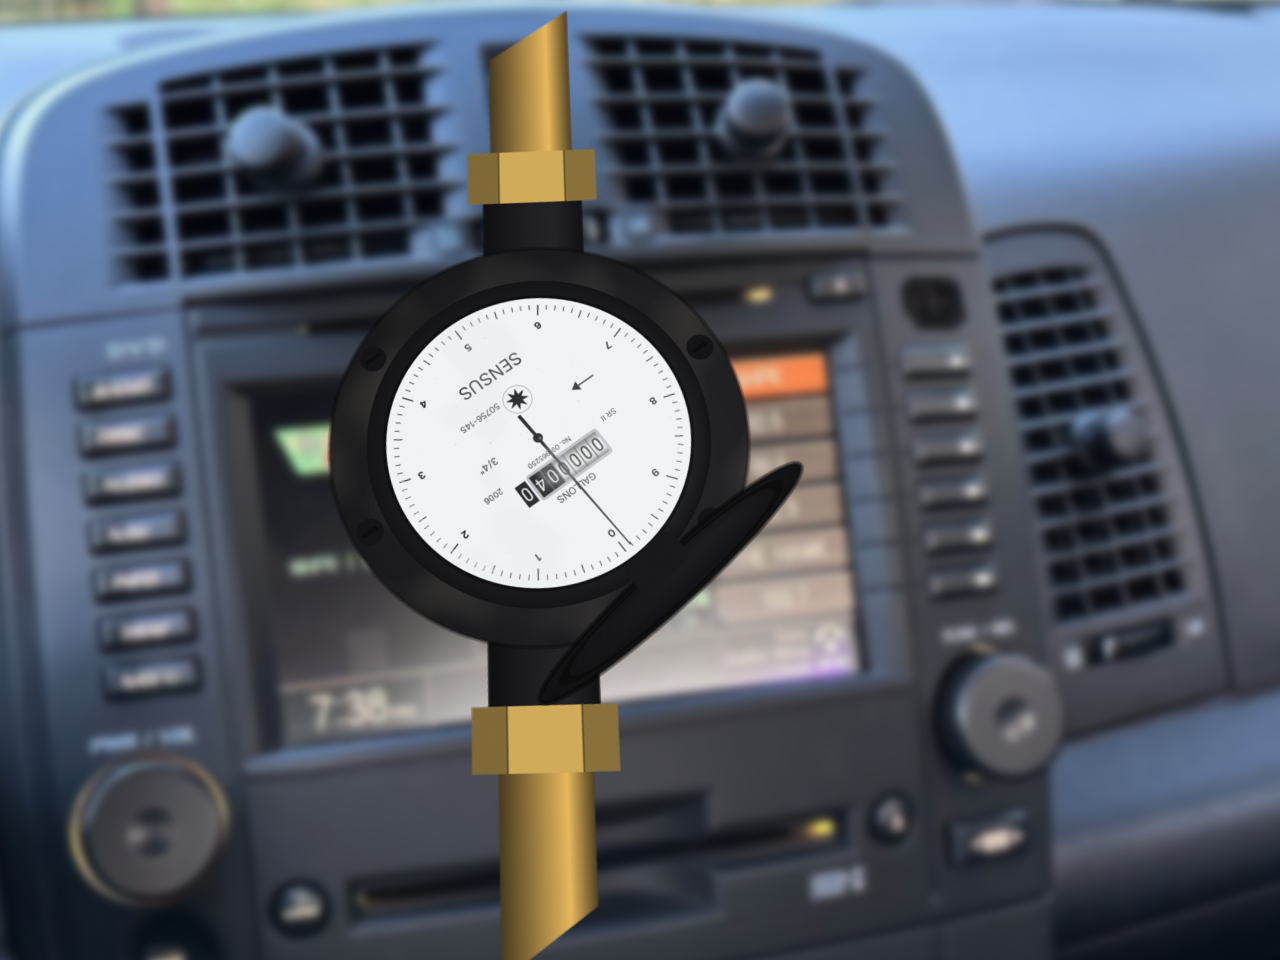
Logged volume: 39.9 gal
